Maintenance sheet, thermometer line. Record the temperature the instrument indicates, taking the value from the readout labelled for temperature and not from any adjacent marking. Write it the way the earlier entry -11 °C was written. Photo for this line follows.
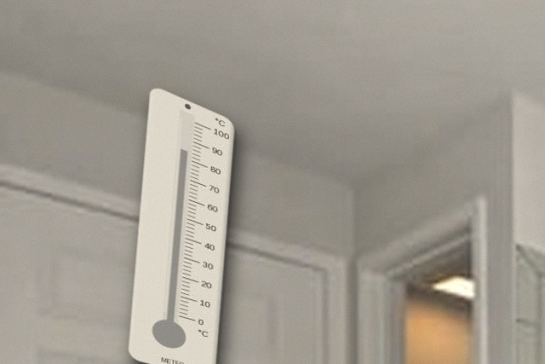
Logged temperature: 84 °C
